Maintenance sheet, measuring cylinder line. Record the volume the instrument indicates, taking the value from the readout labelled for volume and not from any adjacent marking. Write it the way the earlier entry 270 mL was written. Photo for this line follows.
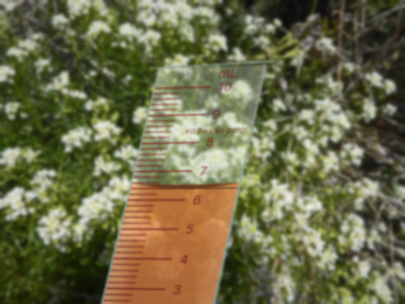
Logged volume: 6.4 mL
